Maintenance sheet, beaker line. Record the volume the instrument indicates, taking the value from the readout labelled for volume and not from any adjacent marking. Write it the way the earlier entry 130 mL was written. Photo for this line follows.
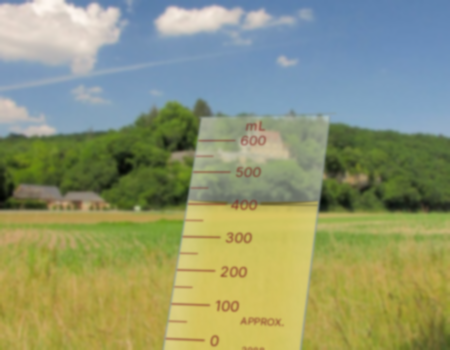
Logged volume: 400 mL
